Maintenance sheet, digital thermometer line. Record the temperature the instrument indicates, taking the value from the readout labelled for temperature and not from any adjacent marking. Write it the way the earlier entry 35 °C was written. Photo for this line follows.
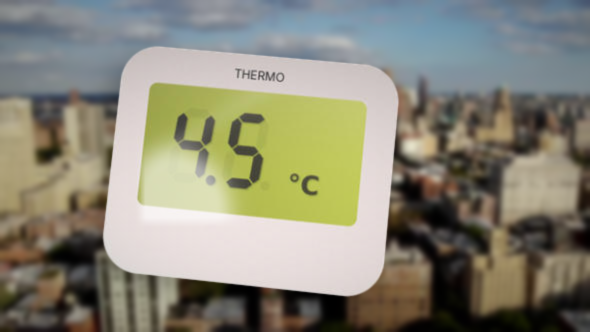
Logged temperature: 4.5 °C
